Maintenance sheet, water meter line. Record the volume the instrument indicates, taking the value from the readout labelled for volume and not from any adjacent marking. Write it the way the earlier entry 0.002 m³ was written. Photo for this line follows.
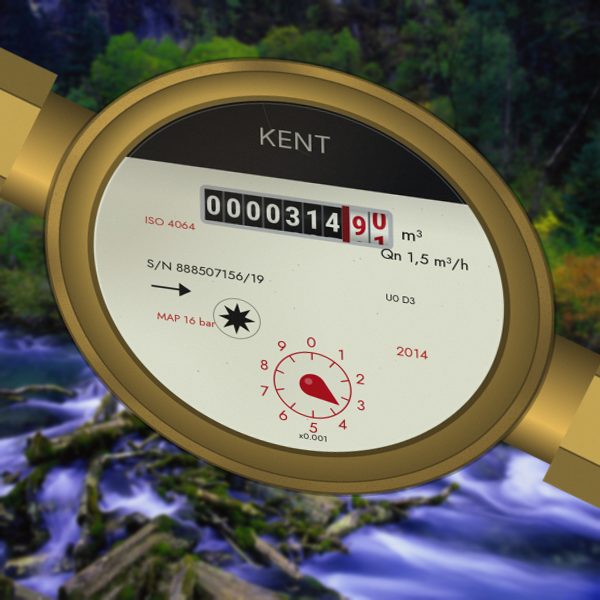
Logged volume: 314.903 m³
